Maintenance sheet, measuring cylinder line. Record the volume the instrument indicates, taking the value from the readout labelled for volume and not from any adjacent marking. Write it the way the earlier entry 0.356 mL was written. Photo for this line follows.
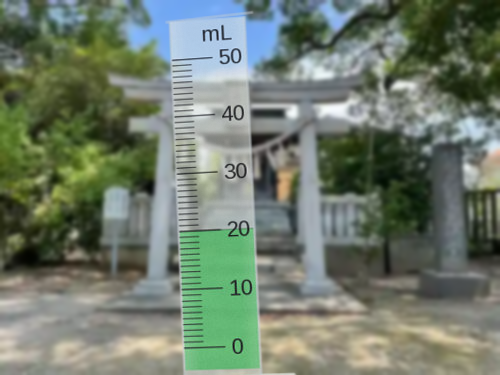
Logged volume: 20 mL
